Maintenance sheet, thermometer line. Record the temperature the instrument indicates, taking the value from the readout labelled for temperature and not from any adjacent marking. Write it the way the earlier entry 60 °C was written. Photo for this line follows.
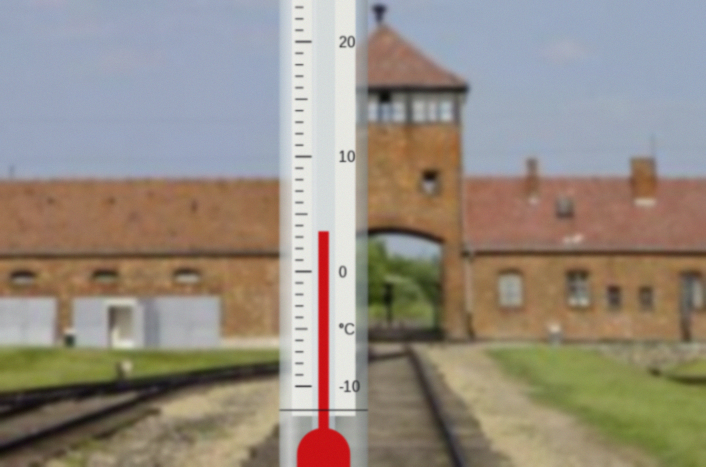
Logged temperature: 3.5 °C
